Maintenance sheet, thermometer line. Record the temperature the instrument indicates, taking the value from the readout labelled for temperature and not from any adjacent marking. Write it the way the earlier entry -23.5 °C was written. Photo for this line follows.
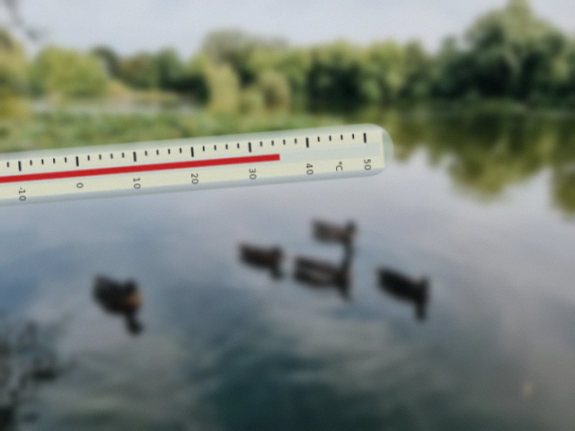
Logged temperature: 35 °C
